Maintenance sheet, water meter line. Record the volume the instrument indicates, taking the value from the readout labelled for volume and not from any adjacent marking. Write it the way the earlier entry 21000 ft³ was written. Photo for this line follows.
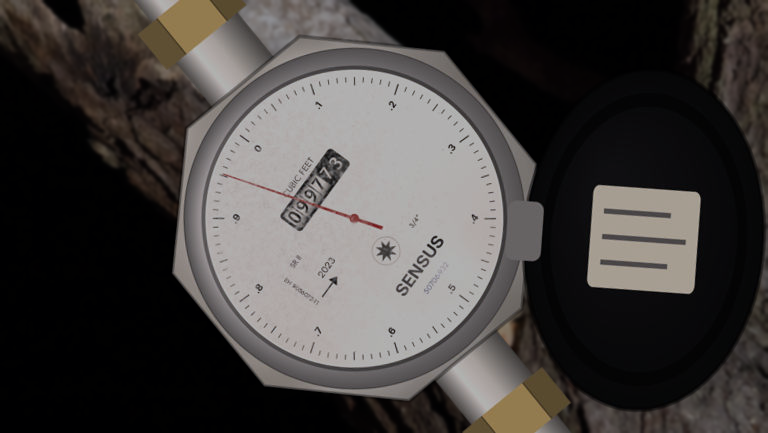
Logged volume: 99772.95 ft³
